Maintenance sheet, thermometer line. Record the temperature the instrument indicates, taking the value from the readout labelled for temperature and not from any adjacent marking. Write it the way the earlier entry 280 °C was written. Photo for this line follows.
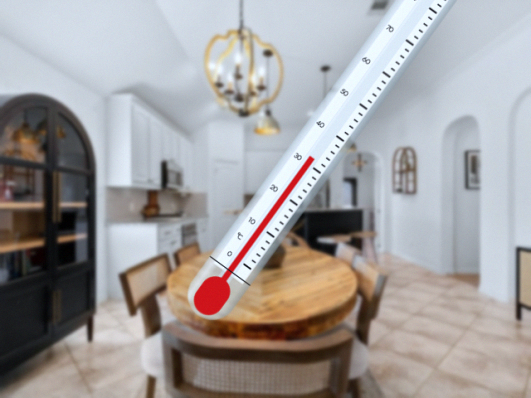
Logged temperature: 32 °C
